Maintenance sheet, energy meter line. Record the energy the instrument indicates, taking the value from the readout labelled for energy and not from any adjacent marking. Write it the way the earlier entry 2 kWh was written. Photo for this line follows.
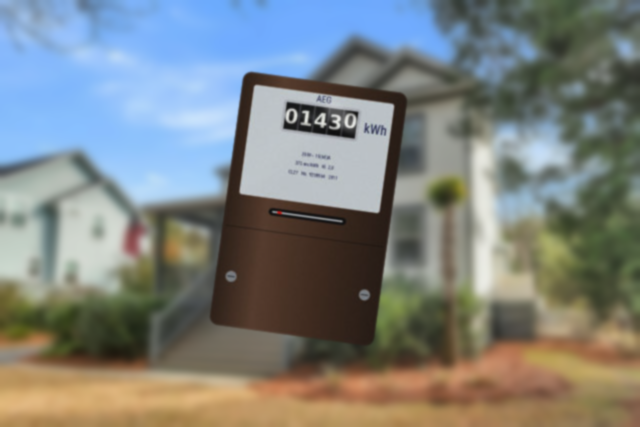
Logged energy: 1430 kWh
